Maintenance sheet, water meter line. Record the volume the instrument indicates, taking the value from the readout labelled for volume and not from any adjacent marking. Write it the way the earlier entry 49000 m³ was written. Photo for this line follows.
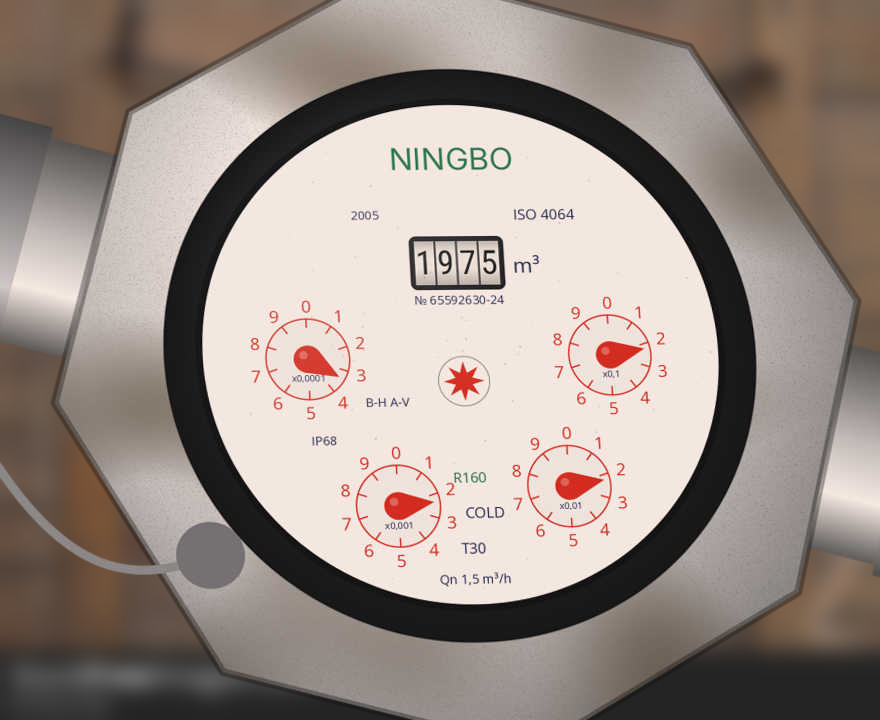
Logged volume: 1975.2223 m³
